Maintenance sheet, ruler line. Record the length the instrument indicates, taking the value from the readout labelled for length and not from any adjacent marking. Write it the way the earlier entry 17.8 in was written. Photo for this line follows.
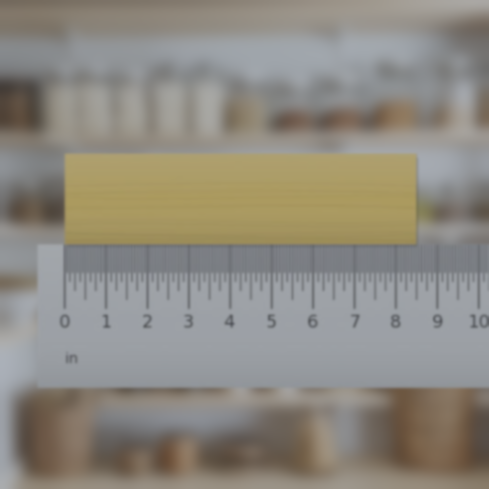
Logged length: 8.5 in
